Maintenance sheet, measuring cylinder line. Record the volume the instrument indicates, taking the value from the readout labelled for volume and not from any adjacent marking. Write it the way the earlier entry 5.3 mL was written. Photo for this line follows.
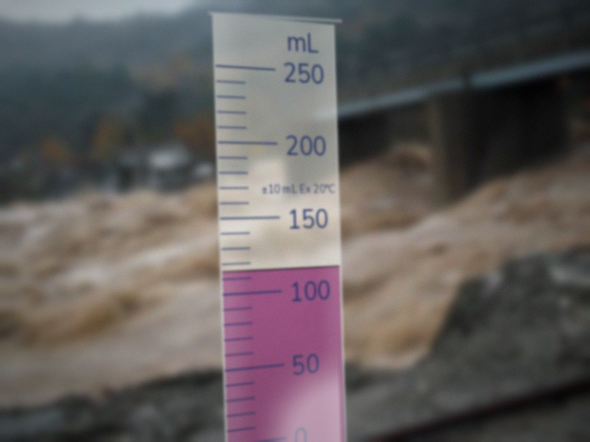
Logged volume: 115 mL
